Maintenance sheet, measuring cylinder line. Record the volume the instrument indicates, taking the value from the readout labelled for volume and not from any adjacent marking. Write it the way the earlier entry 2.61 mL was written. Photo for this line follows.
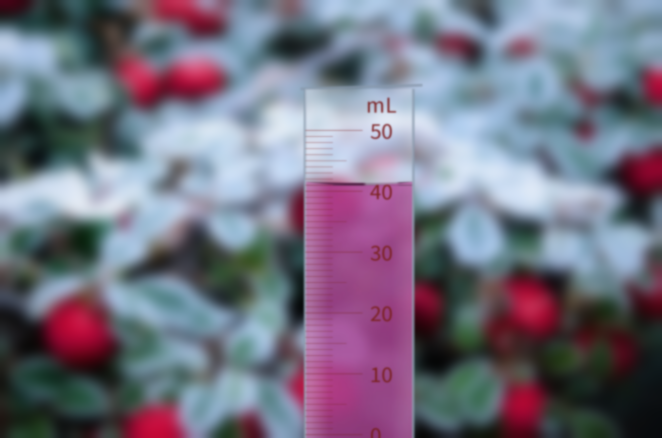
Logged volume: 41 mL
